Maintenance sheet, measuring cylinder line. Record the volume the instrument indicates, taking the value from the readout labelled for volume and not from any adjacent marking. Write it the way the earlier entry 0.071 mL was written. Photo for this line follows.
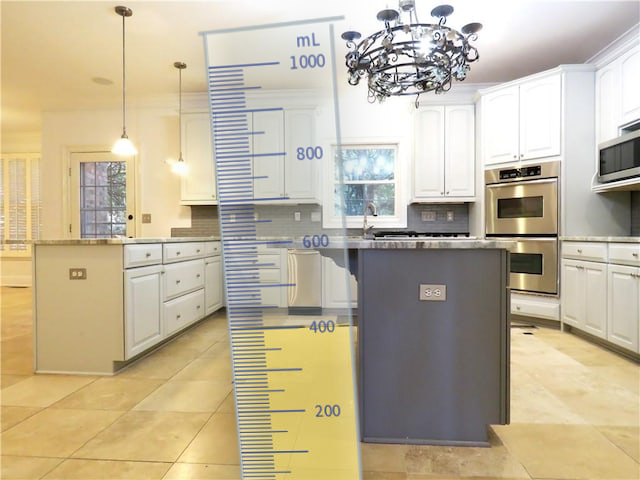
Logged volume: 400 mL
